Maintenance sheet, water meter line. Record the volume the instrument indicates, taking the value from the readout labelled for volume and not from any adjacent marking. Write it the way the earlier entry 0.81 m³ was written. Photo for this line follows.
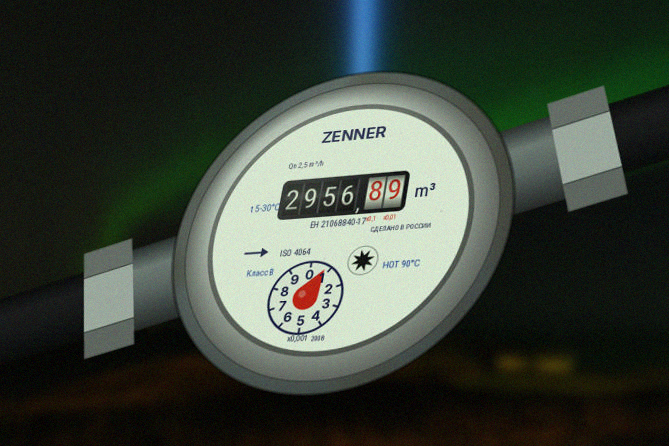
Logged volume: 2956.890 m³
